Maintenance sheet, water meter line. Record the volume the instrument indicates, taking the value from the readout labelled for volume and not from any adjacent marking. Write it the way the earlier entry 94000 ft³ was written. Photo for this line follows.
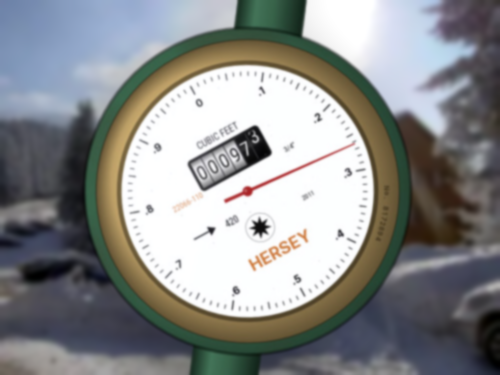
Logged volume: 973.26 ft³
